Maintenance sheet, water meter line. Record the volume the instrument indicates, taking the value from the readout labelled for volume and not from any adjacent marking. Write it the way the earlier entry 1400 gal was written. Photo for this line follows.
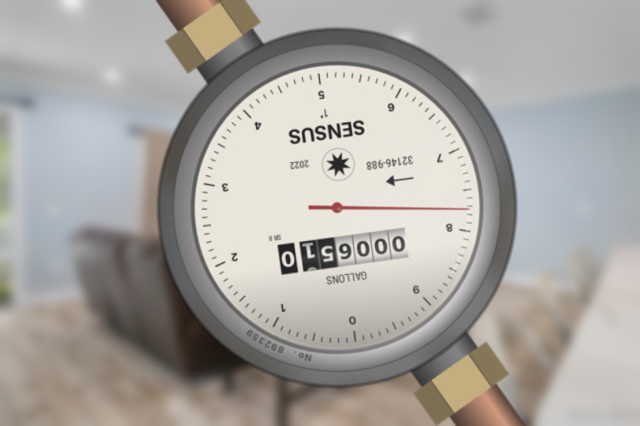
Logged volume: 6507.7 gal
